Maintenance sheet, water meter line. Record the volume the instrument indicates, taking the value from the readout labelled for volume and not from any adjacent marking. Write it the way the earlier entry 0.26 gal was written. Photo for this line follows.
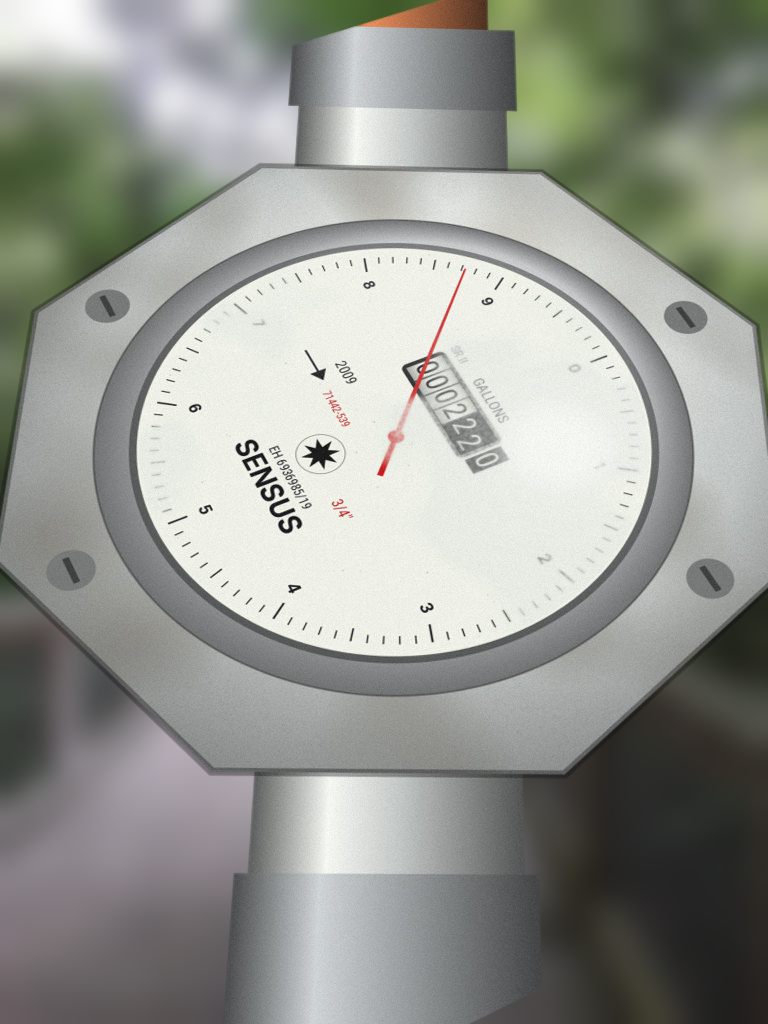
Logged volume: 2218.7 gal
